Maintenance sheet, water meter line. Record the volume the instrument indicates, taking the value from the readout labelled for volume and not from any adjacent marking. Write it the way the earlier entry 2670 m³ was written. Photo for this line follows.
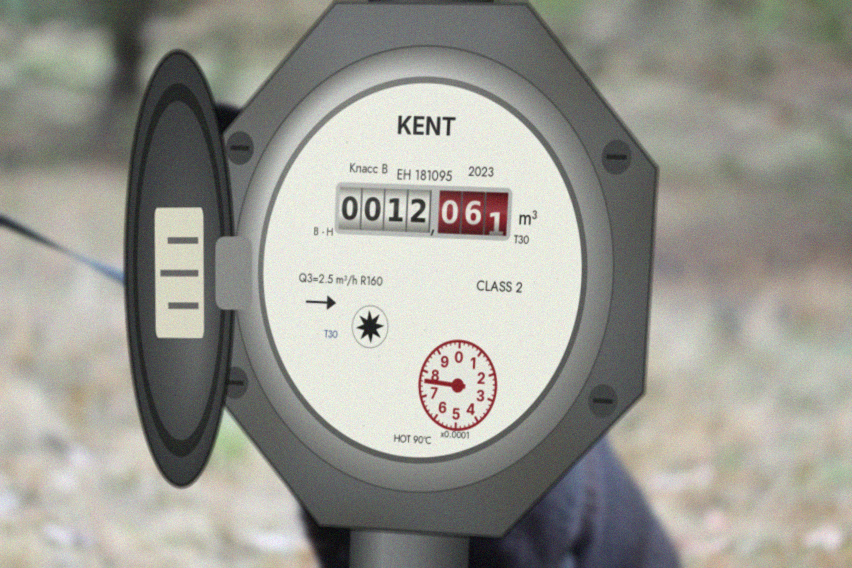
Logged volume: 12.0607 m³
